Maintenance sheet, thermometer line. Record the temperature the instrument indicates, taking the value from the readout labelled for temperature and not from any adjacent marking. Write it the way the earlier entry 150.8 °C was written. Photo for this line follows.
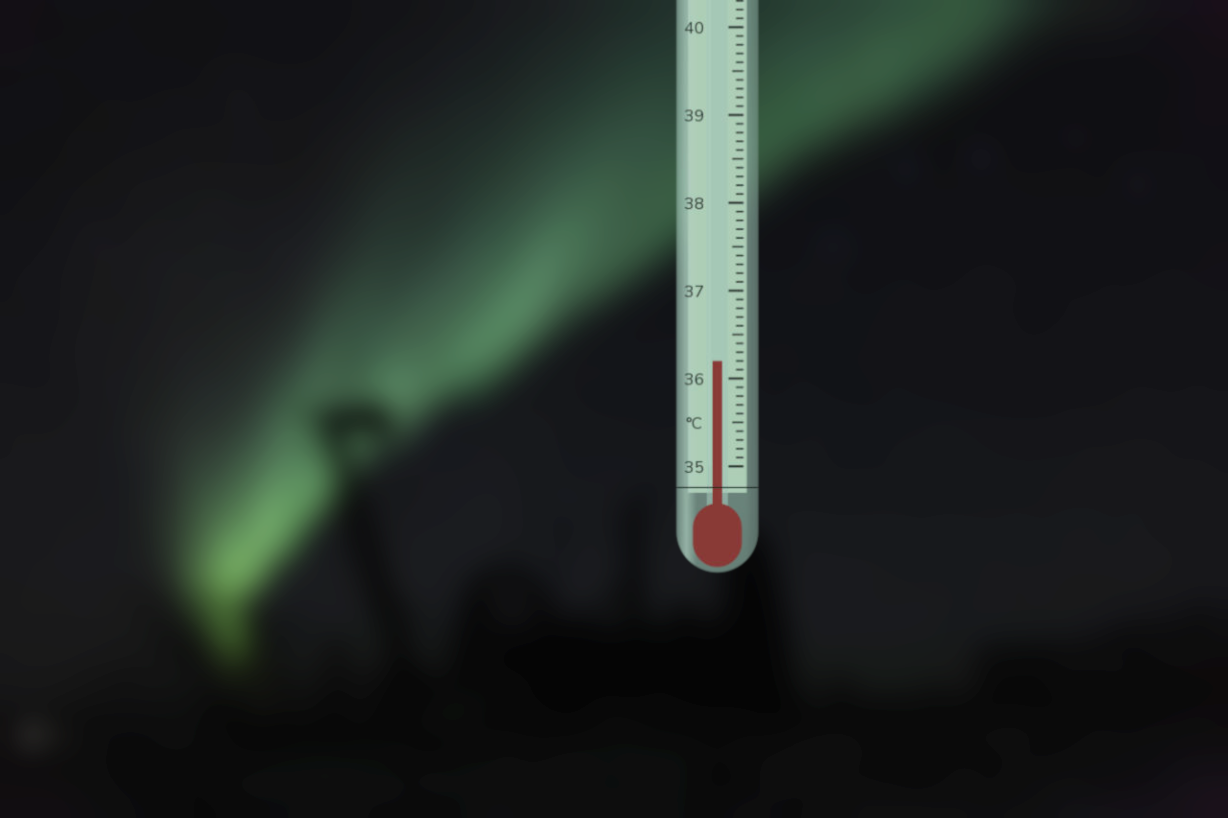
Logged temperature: 36.2 °C
